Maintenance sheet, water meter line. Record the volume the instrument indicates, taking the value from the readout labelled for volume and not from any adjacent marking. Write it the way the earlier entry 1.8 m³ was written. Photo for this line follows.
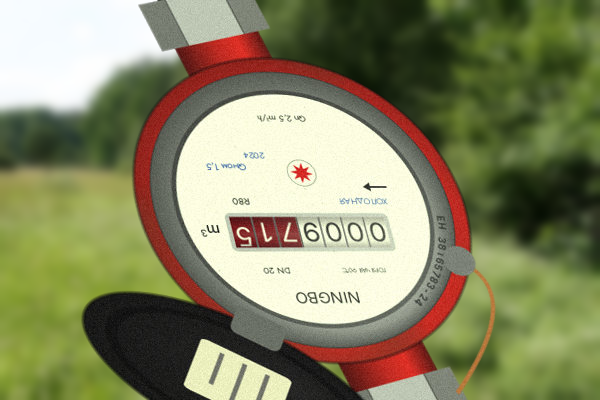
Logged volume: 9.715 m³
